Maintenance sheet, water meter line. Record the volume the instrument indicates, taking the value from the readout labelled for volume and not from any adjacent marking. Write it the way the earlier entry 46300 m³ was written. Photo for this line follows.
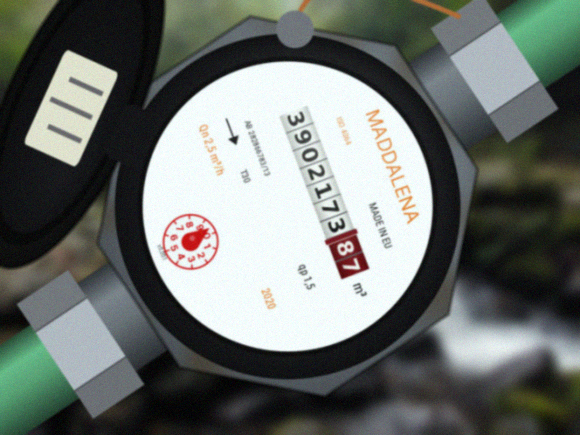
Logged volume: 3902173.869 m³
